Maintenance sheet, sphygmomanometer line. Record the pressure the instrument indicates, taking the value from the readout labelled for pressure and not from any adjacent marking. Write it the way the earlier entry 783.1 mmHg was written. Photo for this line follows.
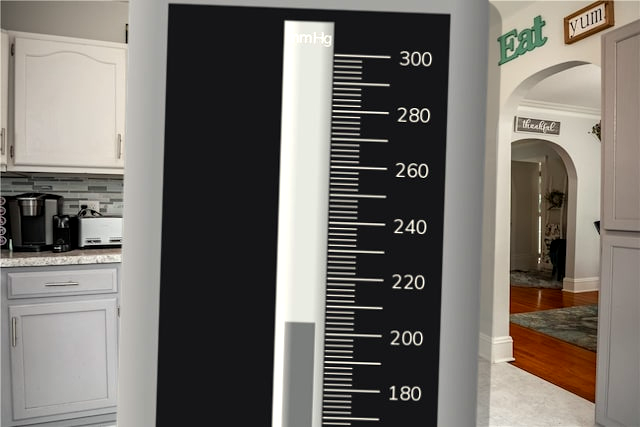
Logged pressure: 204 mmHg
